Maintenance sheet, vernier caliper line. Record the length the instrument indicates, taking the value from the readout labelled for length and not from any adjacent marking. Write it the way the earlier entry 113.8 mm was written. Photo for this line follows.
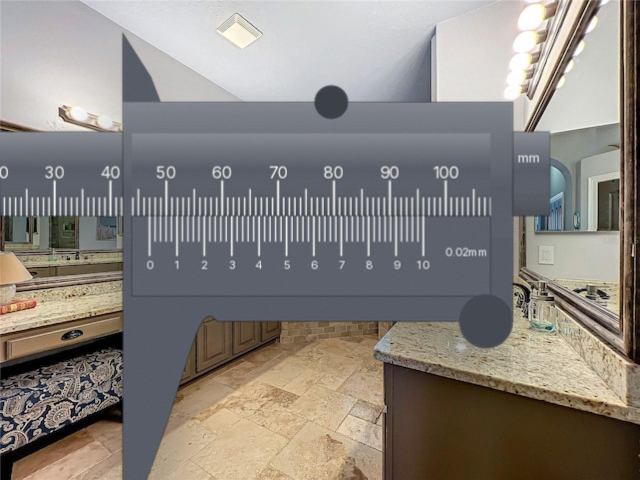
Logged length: 47.0 mm
